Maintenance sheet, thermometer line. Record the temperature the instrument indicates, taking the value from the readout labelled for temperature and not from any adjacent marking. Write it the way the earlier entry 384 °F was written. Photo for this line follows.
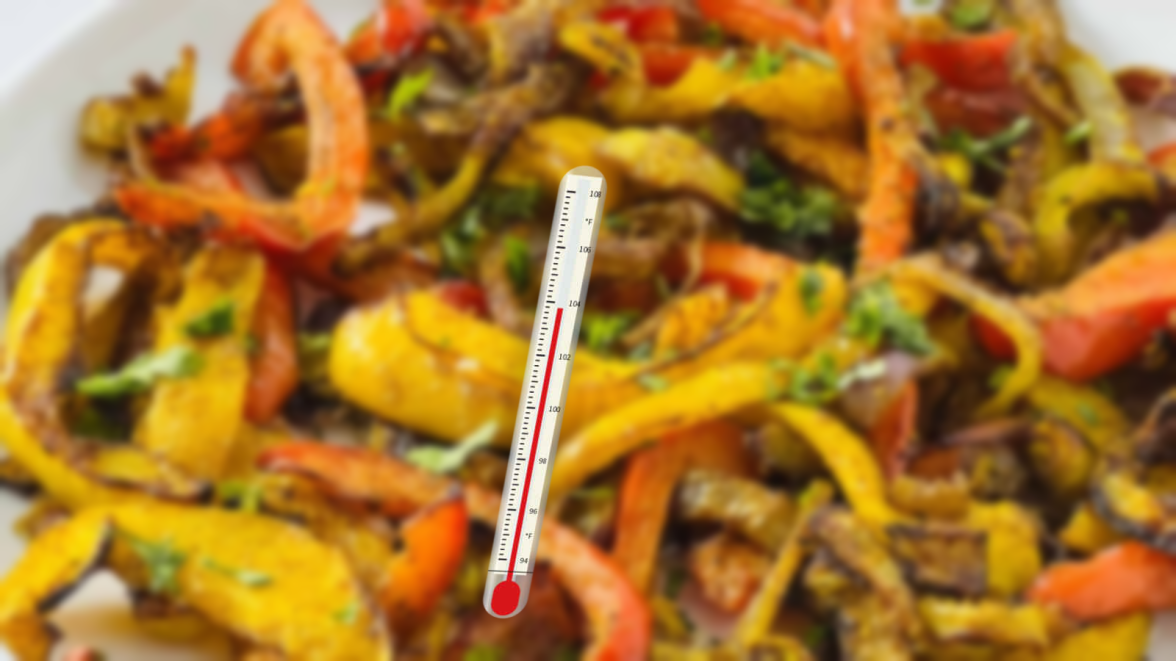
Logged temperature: 103.8 °F
